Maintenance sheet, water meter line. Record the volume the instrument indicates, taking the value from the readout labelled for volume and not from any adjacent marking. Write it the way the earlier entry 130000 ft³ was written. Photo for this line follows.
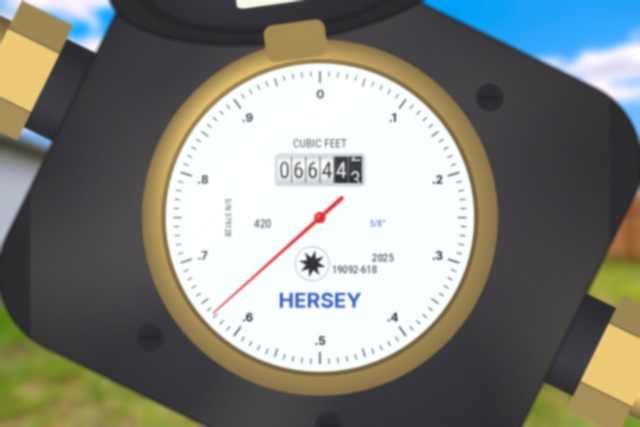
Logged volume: 66442.63 ft³
